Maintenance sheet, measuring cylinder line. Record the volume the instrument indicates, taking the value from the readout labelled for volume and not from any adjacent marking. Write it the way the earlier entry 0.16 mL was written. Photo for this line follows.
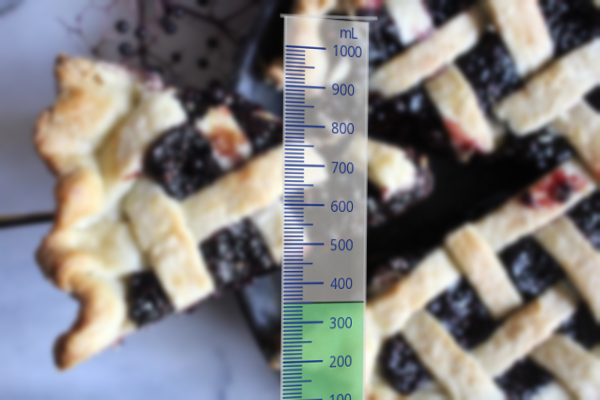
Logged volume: 350 mL
